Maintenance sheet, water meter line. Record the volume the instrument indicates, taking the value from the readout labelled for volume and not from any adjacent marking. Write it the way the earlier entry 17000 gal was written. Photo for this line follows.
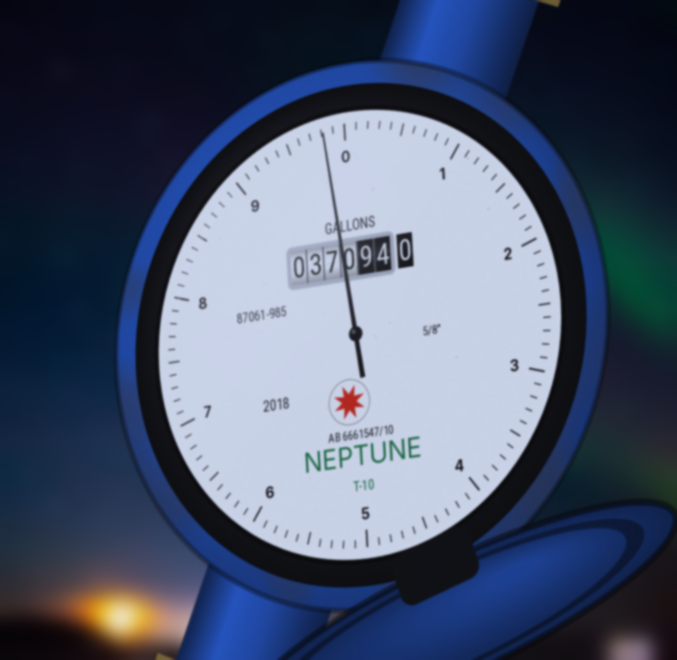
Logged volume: 370939.8 gal
